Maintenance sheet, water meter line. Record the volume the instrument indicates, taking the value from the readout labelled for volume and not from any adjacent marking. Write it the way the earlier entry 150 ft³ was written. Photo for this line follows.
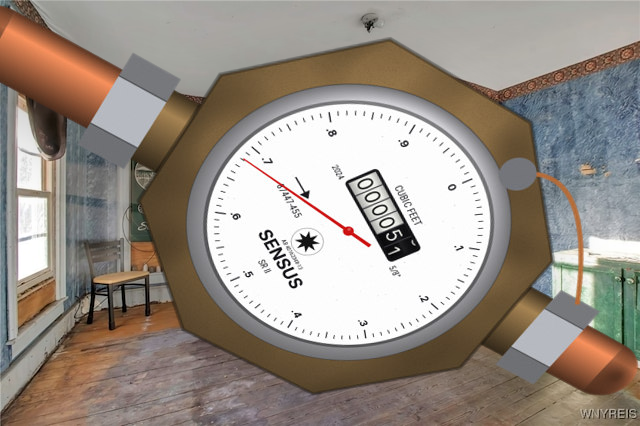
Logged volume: 50.68 ft³
